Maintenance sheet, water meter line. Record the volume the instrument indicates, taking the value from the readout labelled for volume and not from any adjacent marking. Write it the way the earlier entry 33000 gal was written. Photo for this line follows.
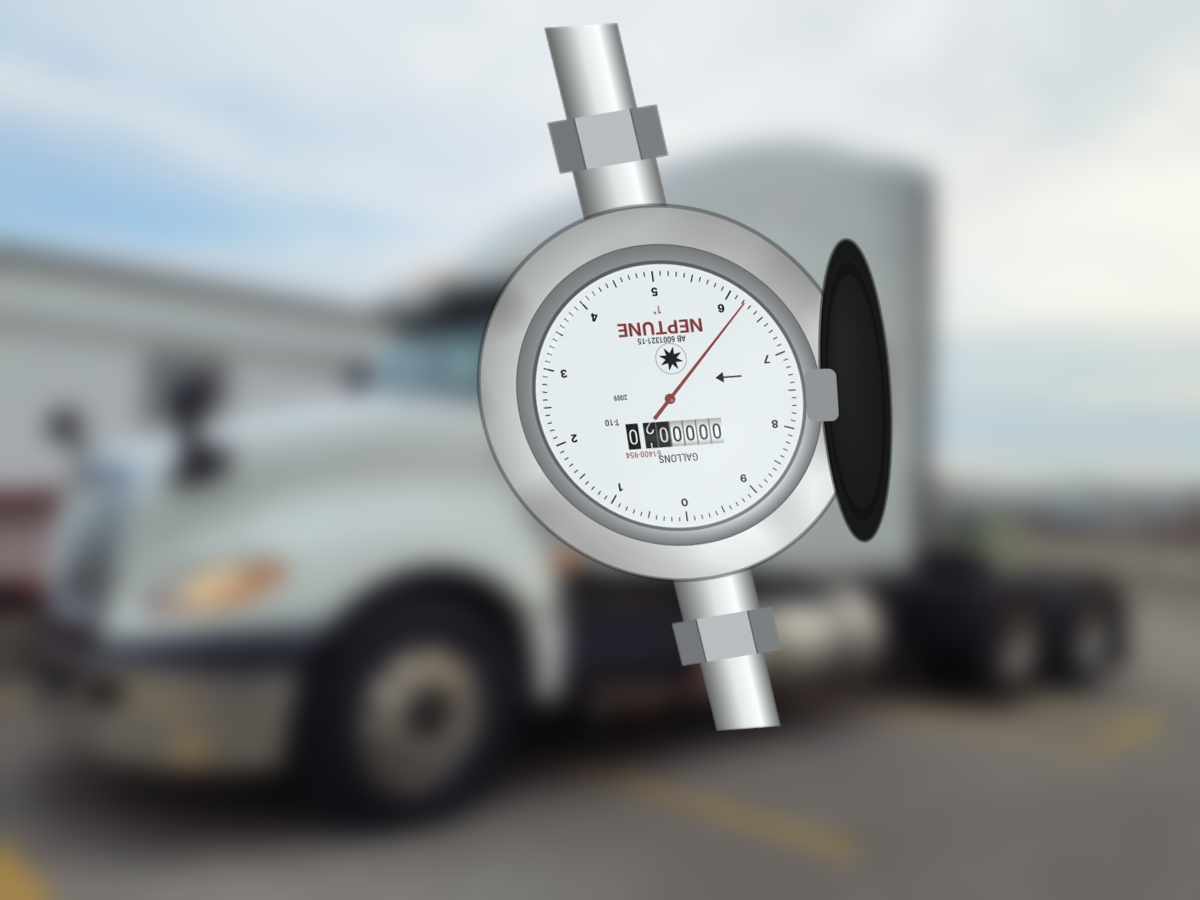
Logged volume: 16.2 gal
